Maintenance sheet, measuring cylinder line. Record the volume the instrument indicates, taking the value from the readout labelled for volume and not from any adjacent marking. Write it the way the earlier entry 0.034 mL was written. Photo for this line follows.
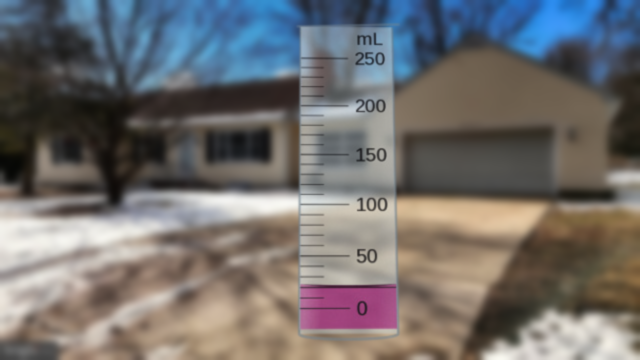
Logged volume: 20 mL
